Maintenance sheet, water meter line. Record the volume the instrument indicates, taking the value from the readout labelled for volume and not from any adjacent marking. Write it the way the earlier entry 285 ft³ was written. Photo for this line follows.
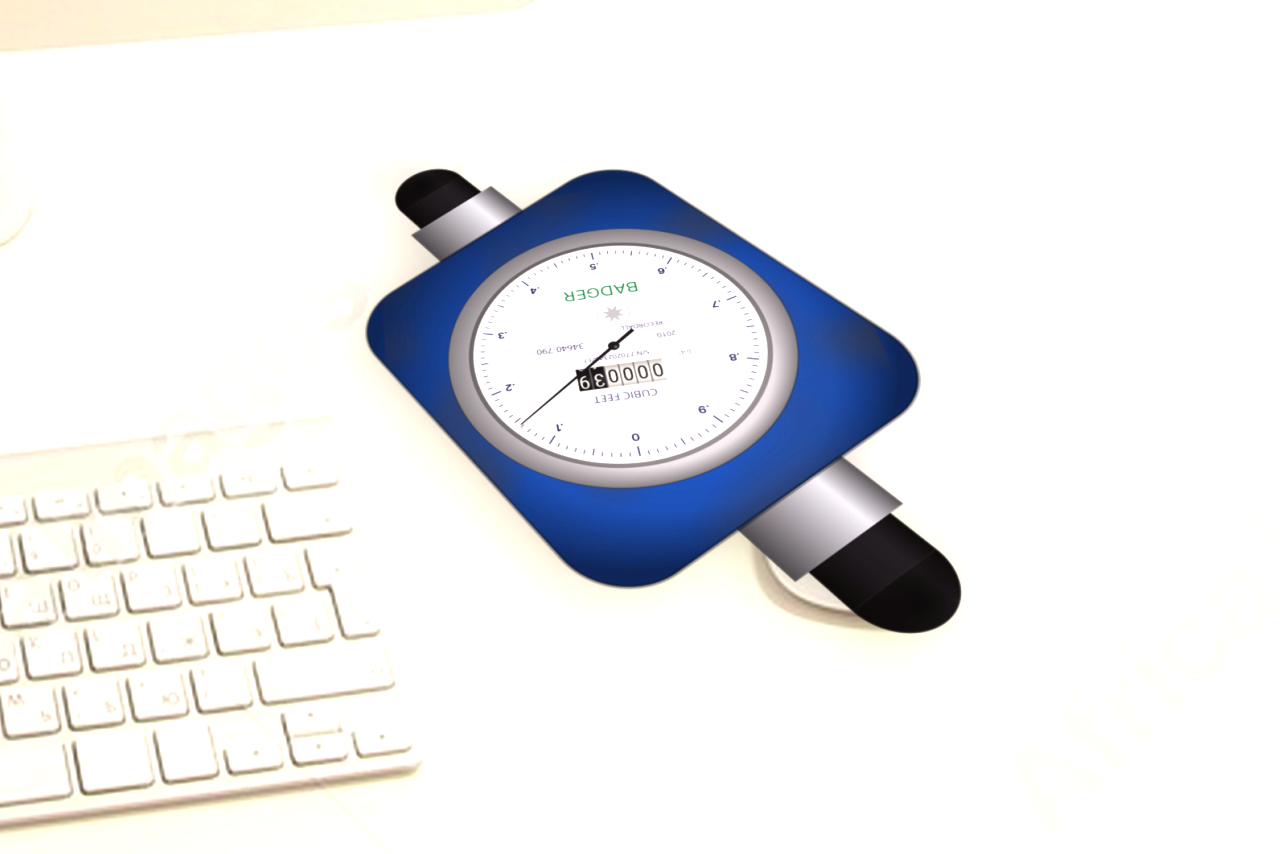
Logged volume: 39.14 ft³
